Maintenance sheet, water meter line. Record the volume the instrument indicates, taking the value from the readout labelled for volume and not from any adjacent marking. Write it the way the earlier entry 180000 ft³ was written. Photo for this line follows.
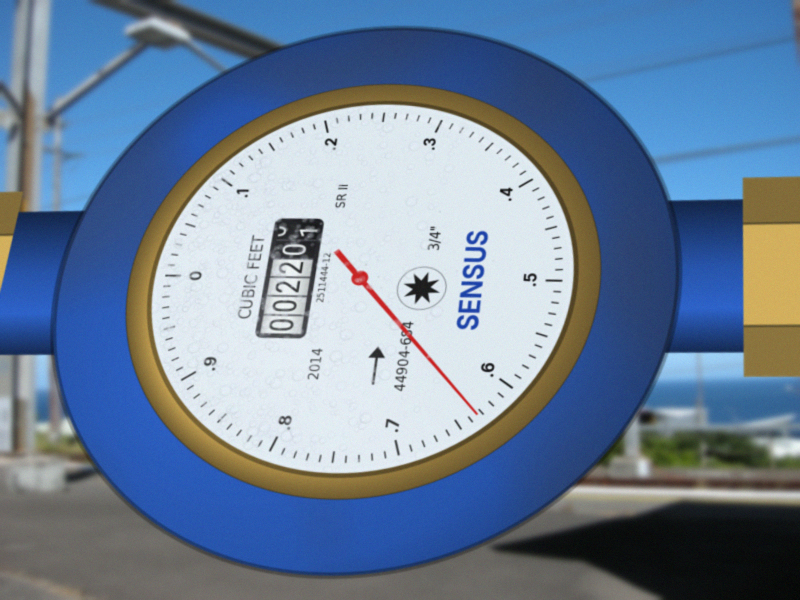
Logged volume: 2200.63 ft³
